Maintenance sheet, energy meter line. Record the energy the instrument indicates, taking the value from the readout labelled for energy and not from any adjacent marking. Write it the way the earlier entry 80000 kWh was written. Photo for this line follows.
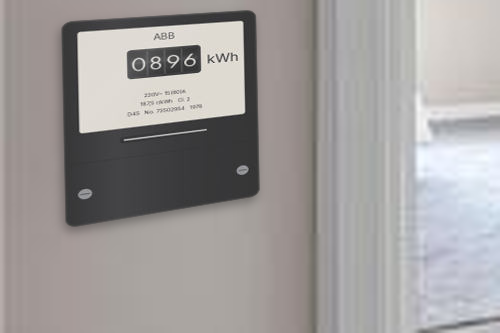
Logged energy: 896 kWh
